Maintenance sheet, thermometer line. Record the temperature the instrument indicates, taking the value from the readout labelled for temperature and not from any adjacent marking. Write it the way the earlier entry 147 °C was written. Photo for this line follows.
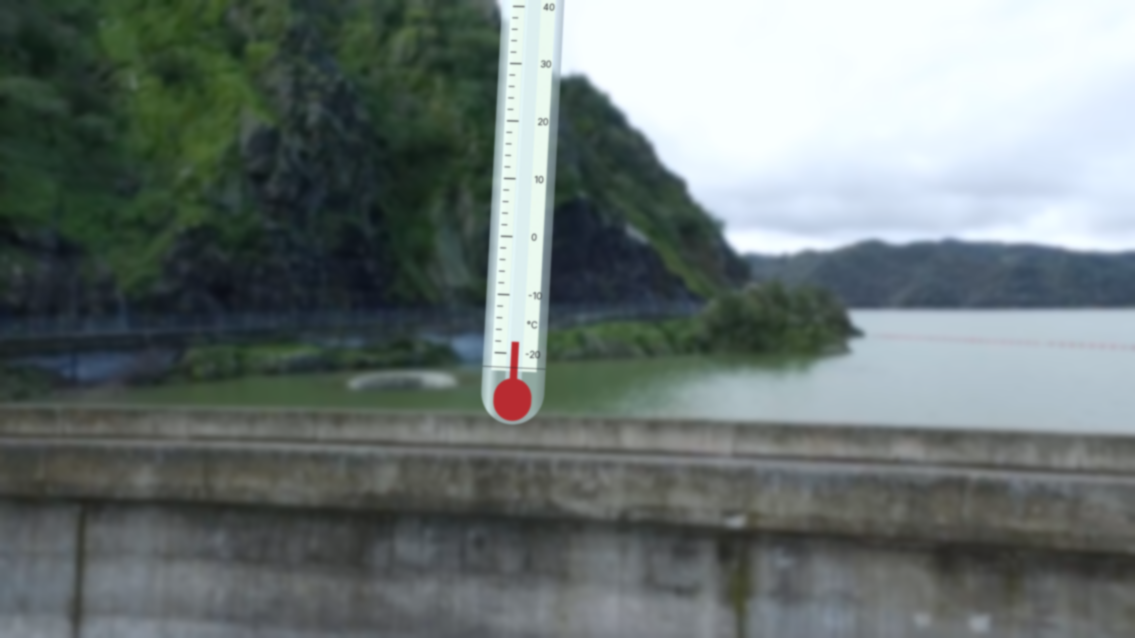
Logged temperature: -18 °C
